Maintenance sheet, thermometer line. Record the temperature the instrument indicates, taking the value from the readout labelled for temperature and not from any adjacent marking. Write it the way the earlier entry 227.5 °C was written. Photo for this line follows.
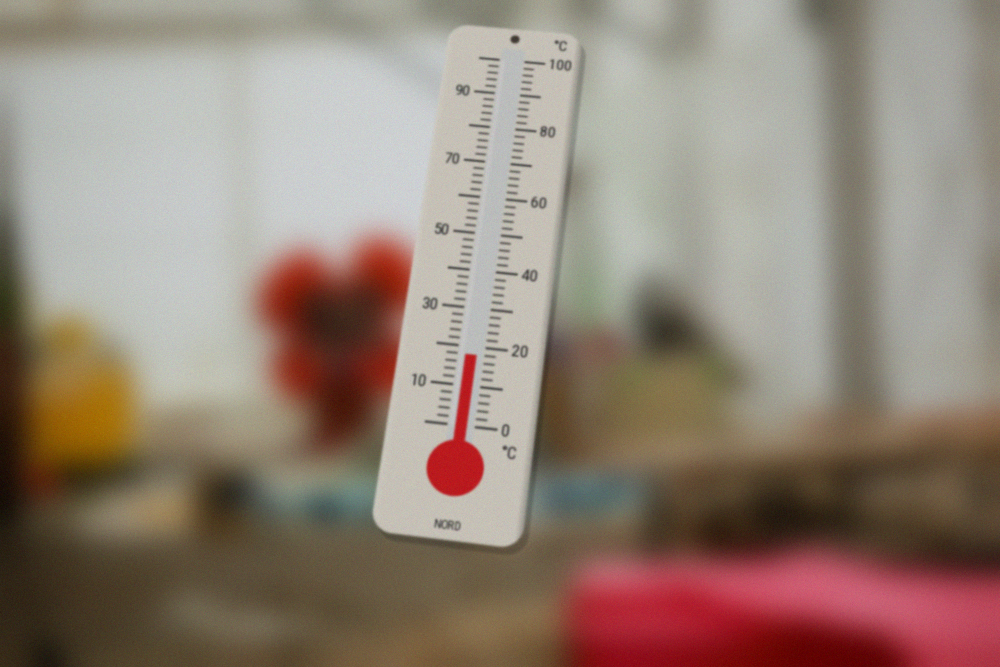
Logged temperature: 18 °C
